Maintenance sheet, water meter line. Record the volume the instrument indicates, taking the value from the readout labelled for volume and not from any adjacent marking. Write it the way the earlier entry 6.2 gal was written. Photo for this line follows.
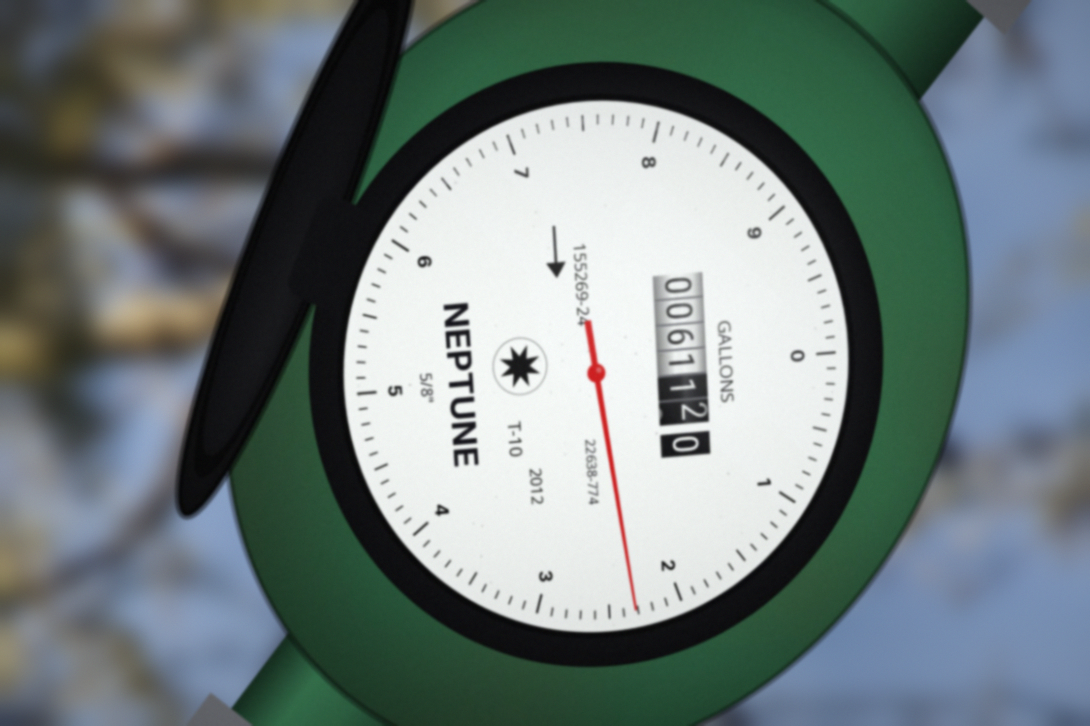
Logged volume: 61122.3 gal
